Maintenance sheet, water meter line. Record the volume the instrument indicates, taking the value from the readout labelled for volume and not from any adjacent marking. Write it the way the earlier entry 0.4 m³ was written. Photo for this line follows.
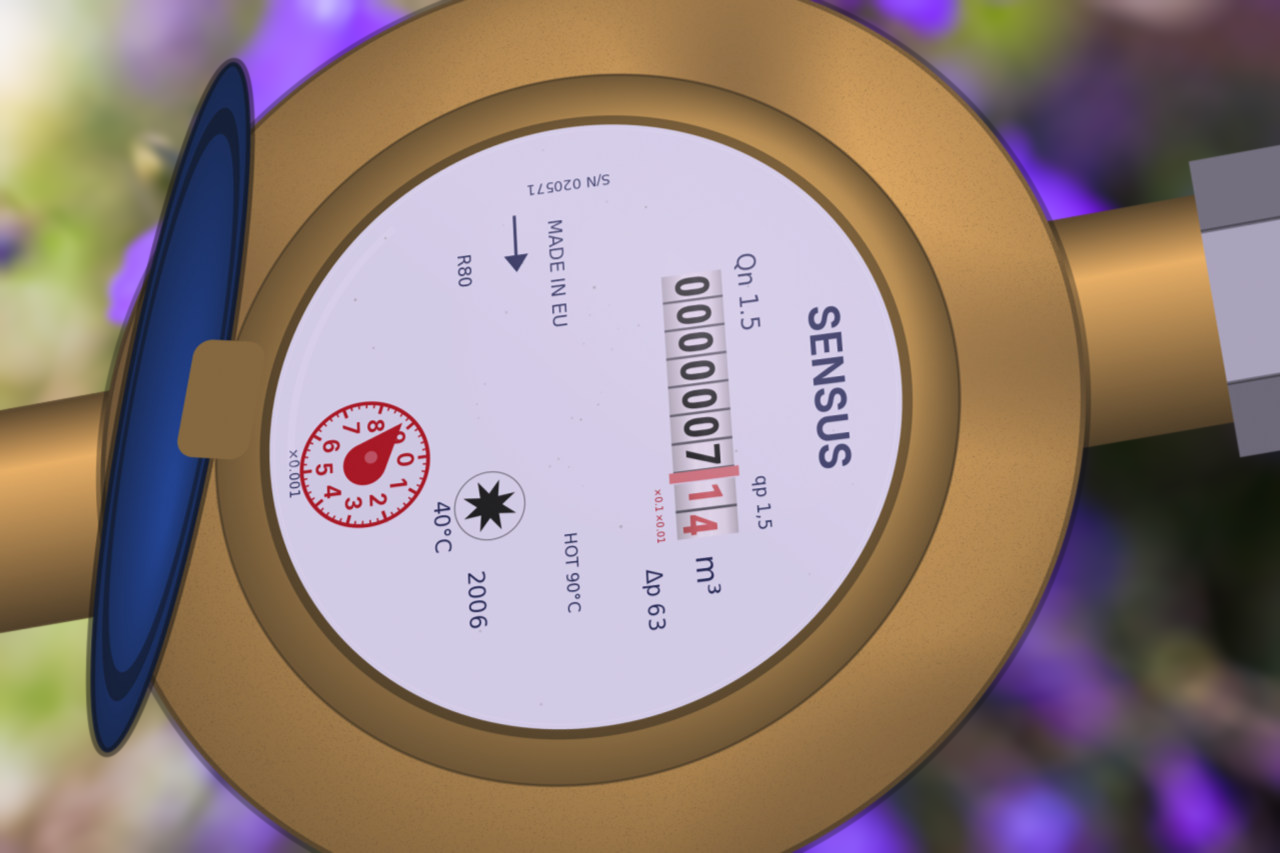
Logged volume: 7.138 m³
